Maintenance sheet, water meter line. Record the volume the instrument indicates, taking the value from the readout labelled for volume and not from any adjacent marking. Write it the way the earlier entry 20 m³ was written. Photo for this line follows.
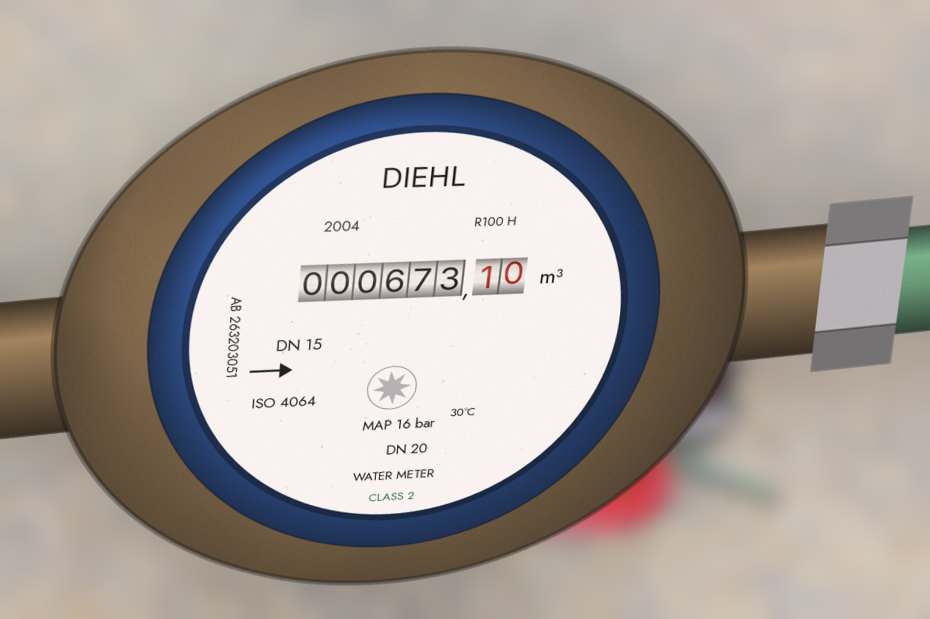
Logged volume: 673.10 m³
